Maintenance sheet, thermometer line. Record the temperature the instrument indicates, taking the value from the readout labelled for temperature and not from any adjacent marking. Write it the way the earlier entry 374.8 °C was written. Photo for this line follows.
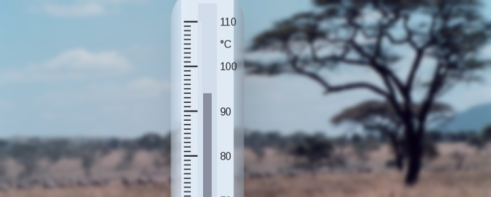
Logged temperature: 94 °C
